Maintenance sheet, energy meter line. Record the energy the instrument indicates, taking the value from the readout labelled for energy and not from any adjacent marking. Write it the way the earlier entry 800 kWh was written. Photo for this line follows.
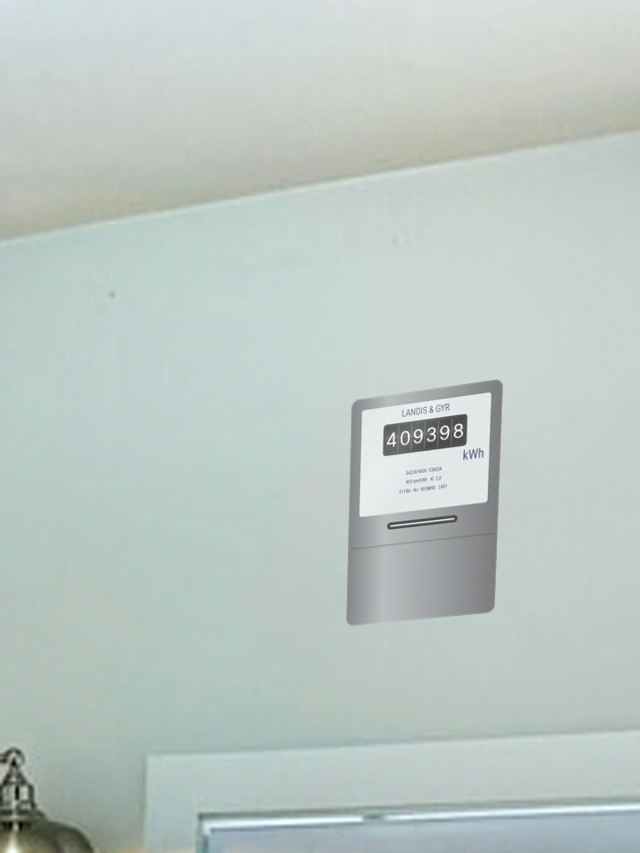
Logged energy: 409398 kWh
